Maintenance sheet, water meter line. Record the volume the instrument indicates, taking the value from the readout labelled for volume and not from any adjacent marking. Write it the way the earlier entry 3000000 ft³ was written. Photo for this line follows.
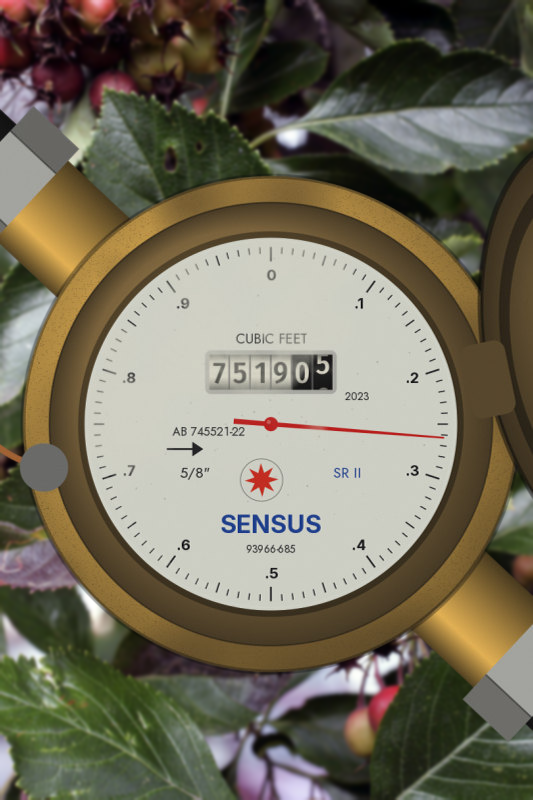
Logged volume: 751905.26 ft³
